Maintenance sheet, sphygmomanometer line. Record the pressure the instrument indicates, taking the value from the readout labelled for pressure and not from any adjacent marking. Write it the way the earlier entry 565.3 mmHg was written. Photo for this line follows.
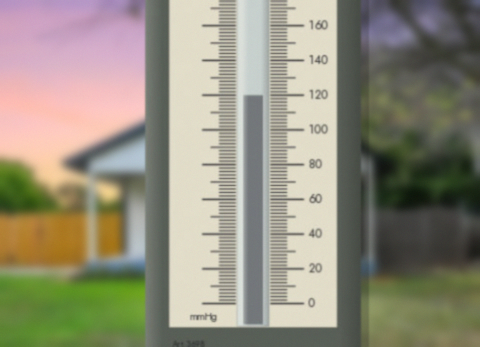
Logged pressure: 120 mmHg
